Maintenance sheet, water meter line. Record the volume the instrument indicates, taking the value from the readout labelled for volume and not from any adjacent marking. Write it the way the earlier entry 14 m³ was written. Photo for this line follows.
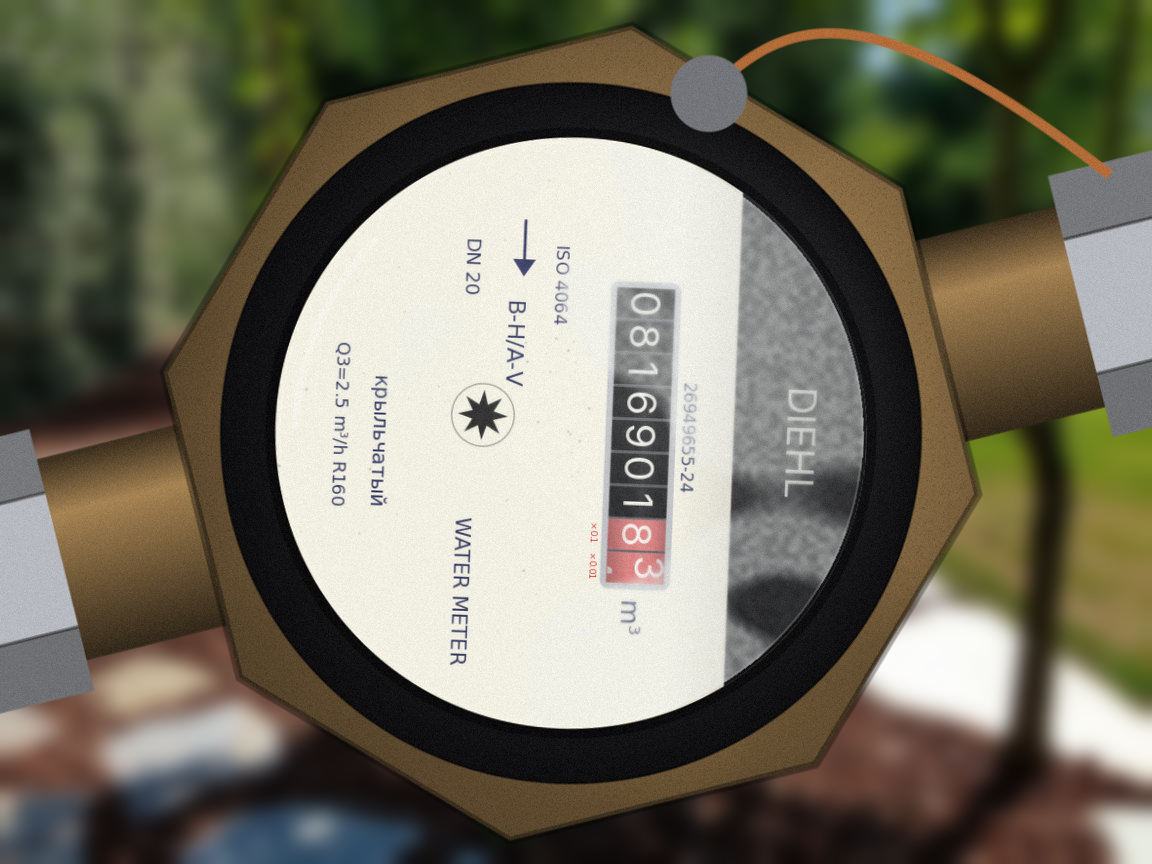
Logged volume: 816901.83 m³
